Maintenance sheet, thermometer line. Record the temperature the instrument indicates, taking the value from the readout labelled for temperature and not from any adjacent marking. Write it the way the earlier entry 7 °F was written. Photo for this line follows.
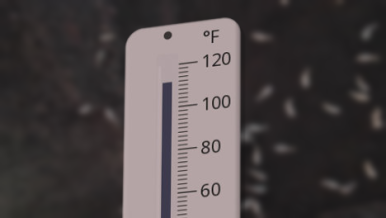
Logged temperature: 112 °F
